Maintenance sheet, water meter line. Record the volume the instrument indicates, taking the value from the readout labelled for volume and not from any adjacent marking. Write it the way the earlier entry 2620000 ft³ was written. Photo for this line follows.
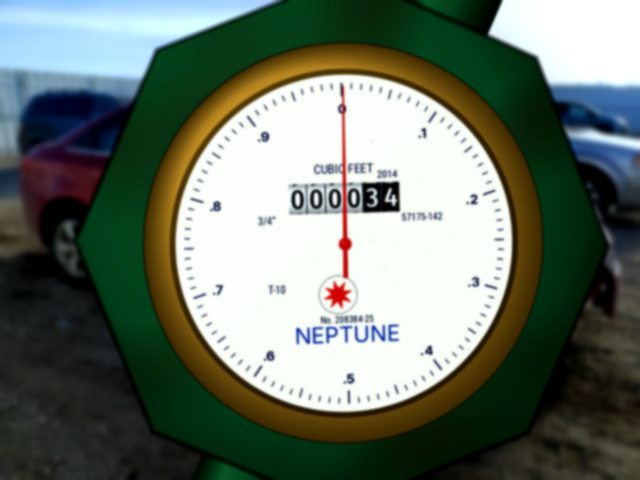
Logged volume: 34.00 ft³
